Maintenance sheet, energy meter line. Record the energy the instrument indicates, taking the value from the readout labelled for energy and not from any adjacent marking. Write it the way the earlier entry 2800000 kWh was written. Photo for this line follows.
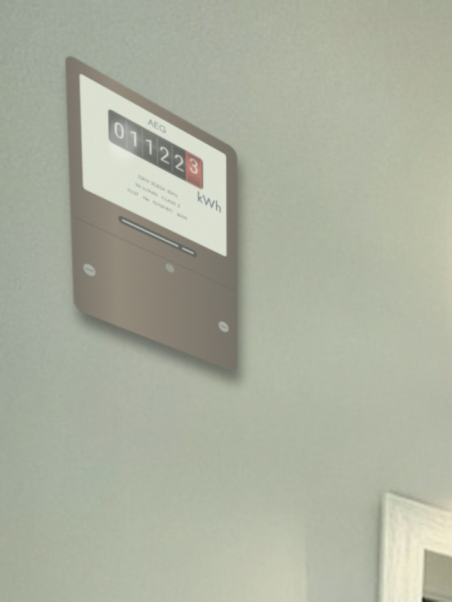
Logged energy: 1122.3 kWh
